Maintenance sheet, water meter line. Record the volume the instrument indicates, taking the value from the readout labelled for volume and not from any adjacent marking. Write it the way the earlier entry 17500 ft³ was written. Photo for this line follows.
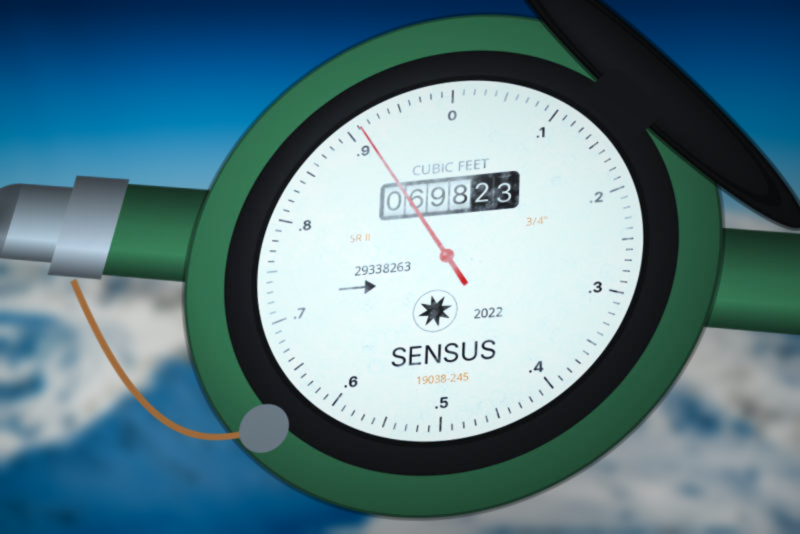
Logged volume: 69822.91 ft³
